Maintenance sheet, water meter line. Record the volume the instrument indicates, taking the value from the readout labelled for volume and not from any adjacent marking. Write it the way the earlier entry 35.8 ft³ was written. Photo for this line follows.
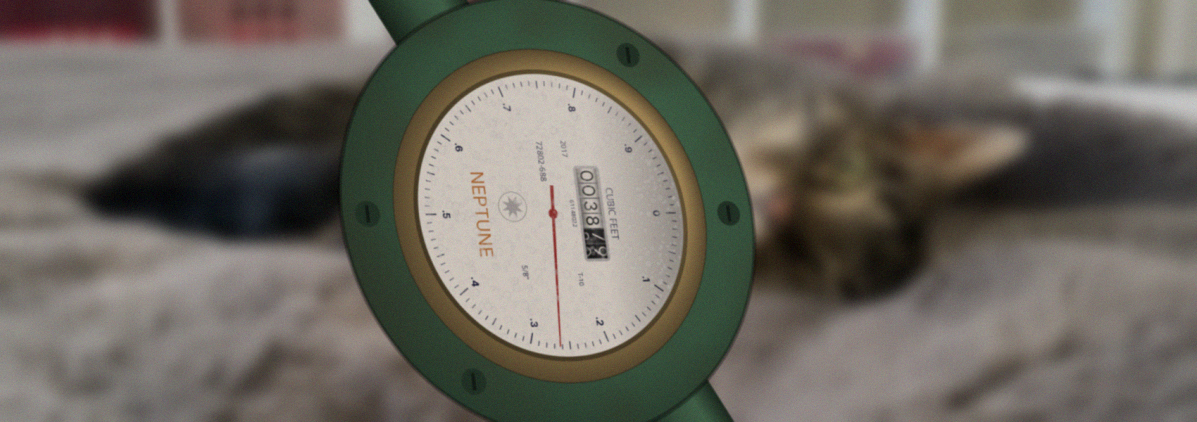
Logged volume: 3879.26 ft³
